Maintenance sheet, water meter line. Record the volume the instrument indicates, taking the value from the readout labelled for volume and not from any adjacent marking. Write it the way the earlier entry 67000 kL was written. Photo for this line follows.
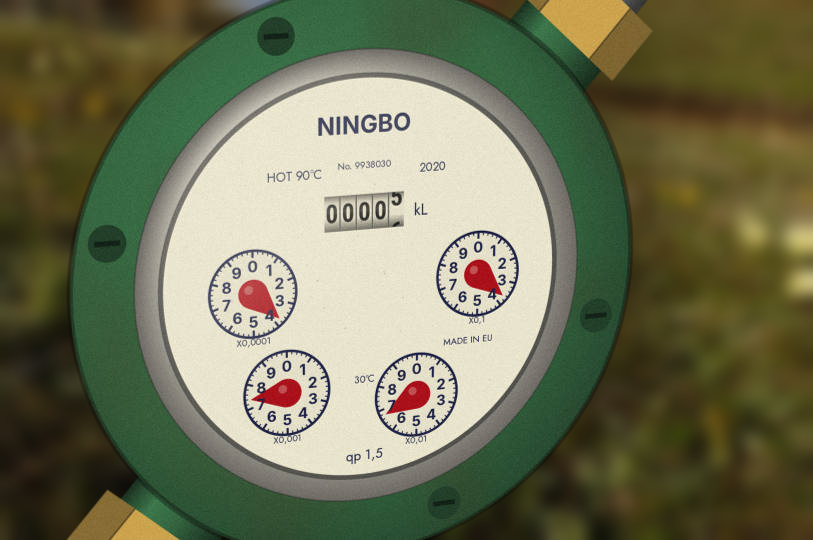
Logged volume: 5.3673 kL
